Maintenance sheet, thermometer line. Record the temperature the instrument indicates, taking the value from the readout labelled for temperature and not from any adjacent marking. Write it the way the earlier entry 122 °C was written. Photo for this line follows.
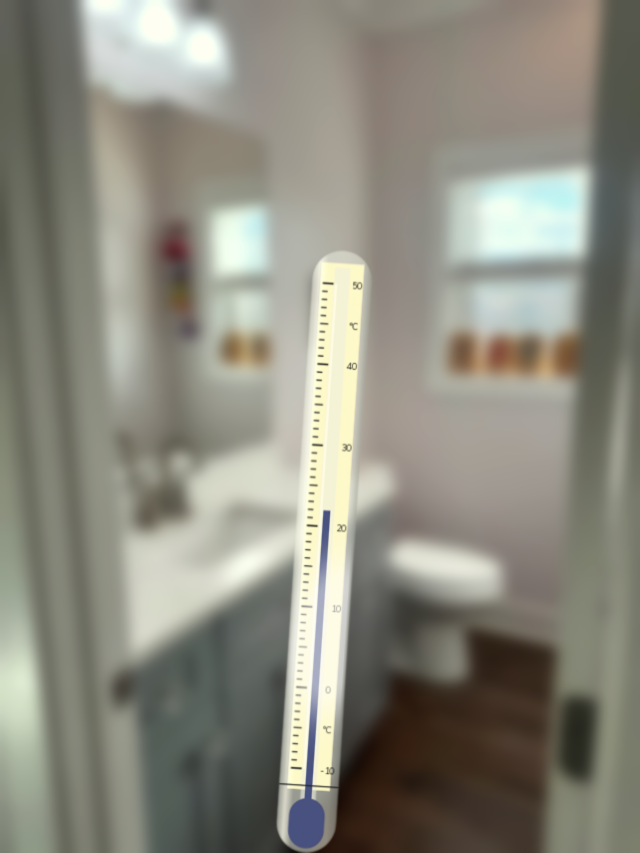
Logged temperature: 22 °C
